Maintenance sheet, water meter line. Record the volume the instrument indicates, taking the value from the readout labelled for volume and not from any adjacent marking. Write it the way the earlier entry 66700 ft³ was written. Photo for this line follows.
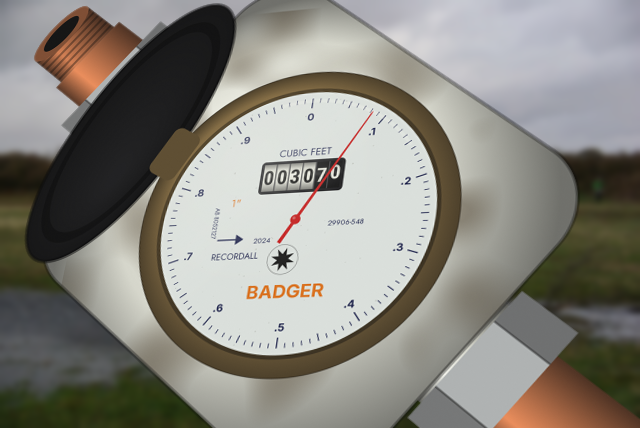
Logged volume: 3070.08 ft³
